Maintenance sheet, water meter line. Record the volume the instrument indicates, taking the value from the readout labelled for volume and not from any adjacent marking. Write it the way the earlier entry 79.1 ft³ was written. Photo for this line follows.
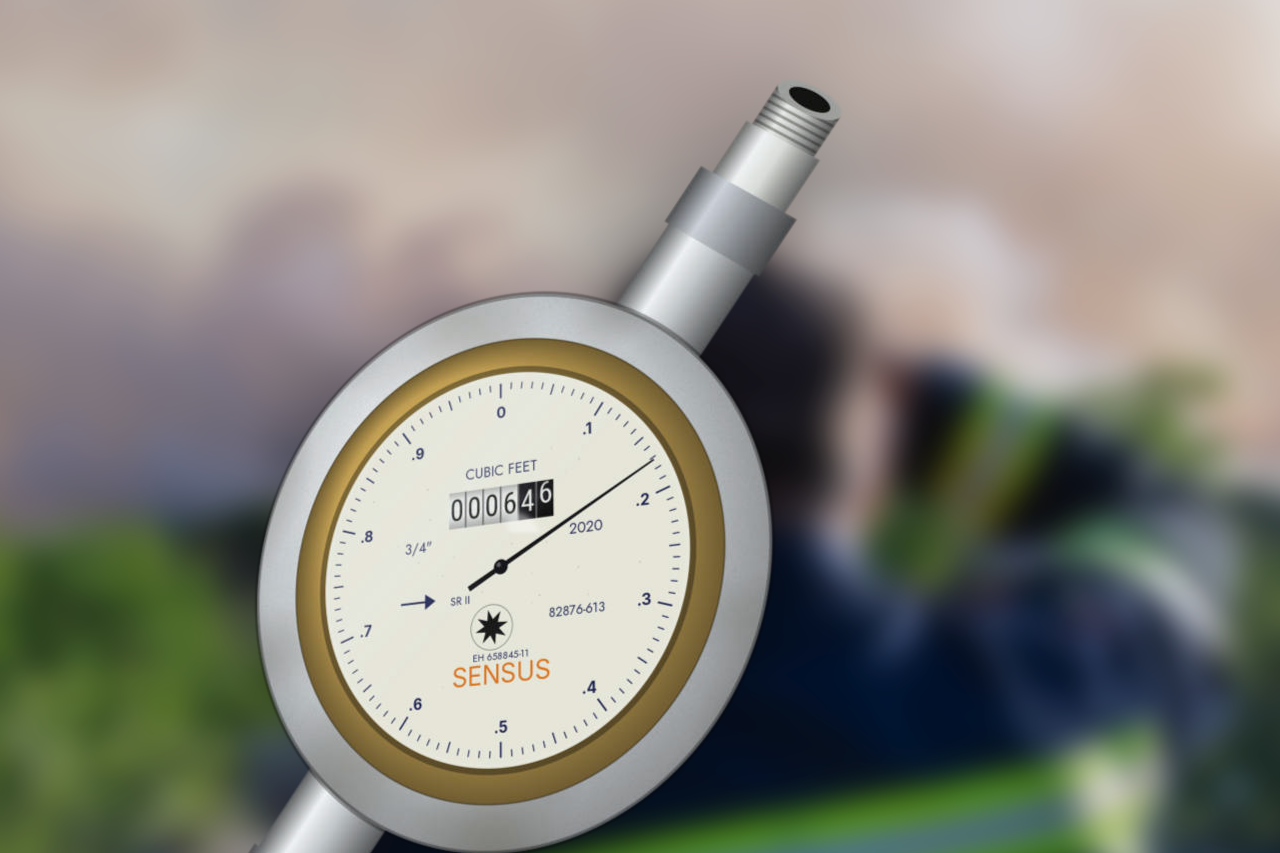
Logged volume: 646.17 ft³
